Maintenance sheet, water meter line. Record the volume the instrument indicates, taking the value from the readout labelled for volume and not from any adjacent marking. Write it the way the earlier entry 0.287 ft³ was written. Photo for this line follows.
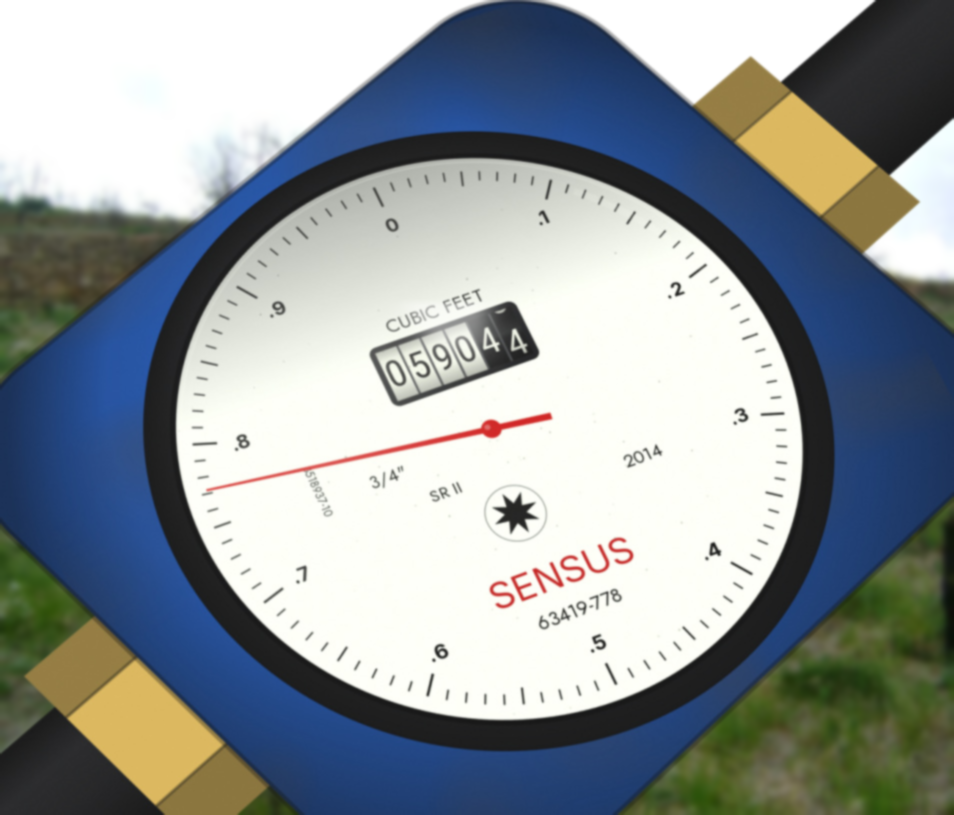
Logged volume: 59043.77 ft³
